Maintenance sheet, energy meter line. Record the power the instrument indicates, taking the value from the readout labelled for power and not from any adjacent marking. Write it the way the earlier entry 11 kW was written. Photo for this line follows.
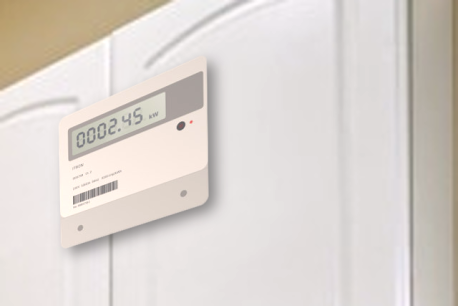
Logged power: 2.45 kW
